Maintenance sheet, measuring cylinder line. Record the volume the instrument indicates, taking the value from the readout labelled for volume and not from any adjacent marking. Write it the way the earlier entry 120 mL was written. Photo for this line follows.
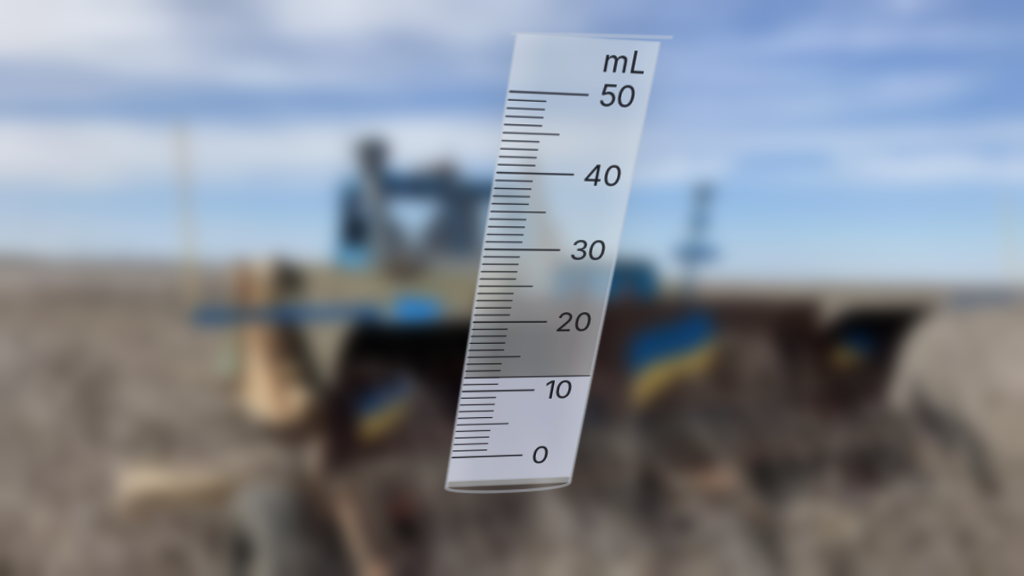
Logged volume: 12 mL
